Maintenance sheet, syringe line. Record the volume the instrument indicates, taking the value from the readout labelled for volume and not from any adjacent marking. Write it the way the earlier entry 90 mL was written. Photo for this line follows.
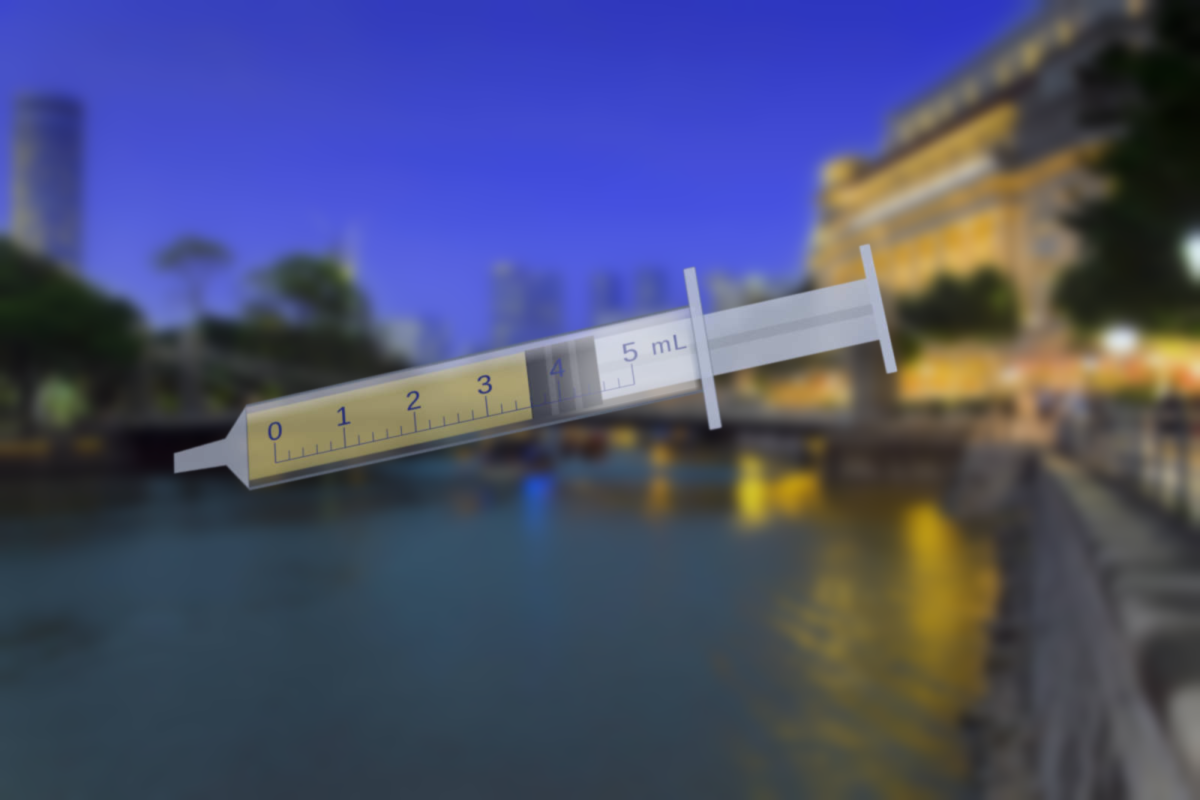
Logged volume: 3.6 mL
